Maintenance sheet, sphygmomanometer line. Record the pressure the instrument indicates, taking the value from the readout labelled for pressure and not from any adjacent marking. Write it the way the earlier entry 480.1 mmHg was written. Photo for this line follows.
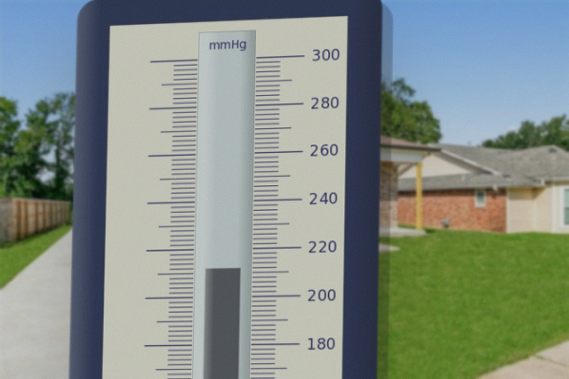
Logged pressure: 212 mmHg
